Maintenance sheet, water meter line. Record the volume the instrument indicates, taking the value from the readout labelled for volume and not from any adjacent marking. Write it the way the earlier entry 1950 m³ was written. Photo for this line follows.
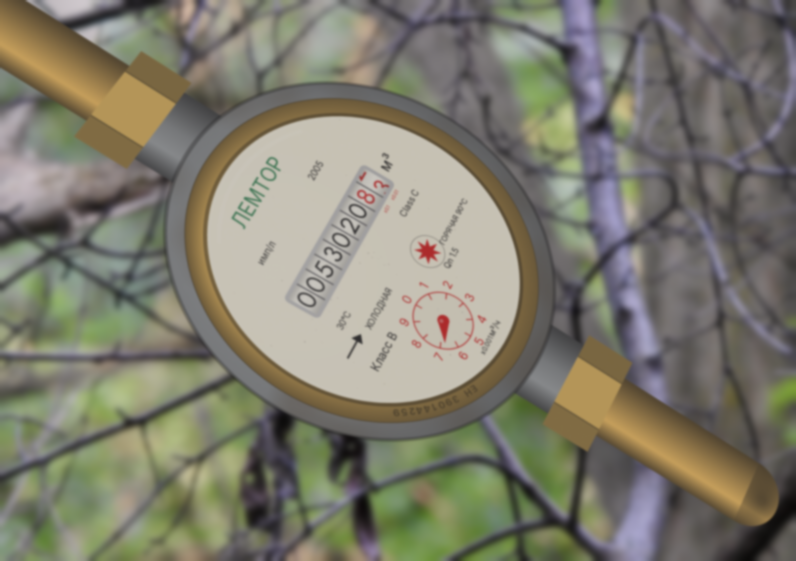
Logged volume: 53020.826 m³
